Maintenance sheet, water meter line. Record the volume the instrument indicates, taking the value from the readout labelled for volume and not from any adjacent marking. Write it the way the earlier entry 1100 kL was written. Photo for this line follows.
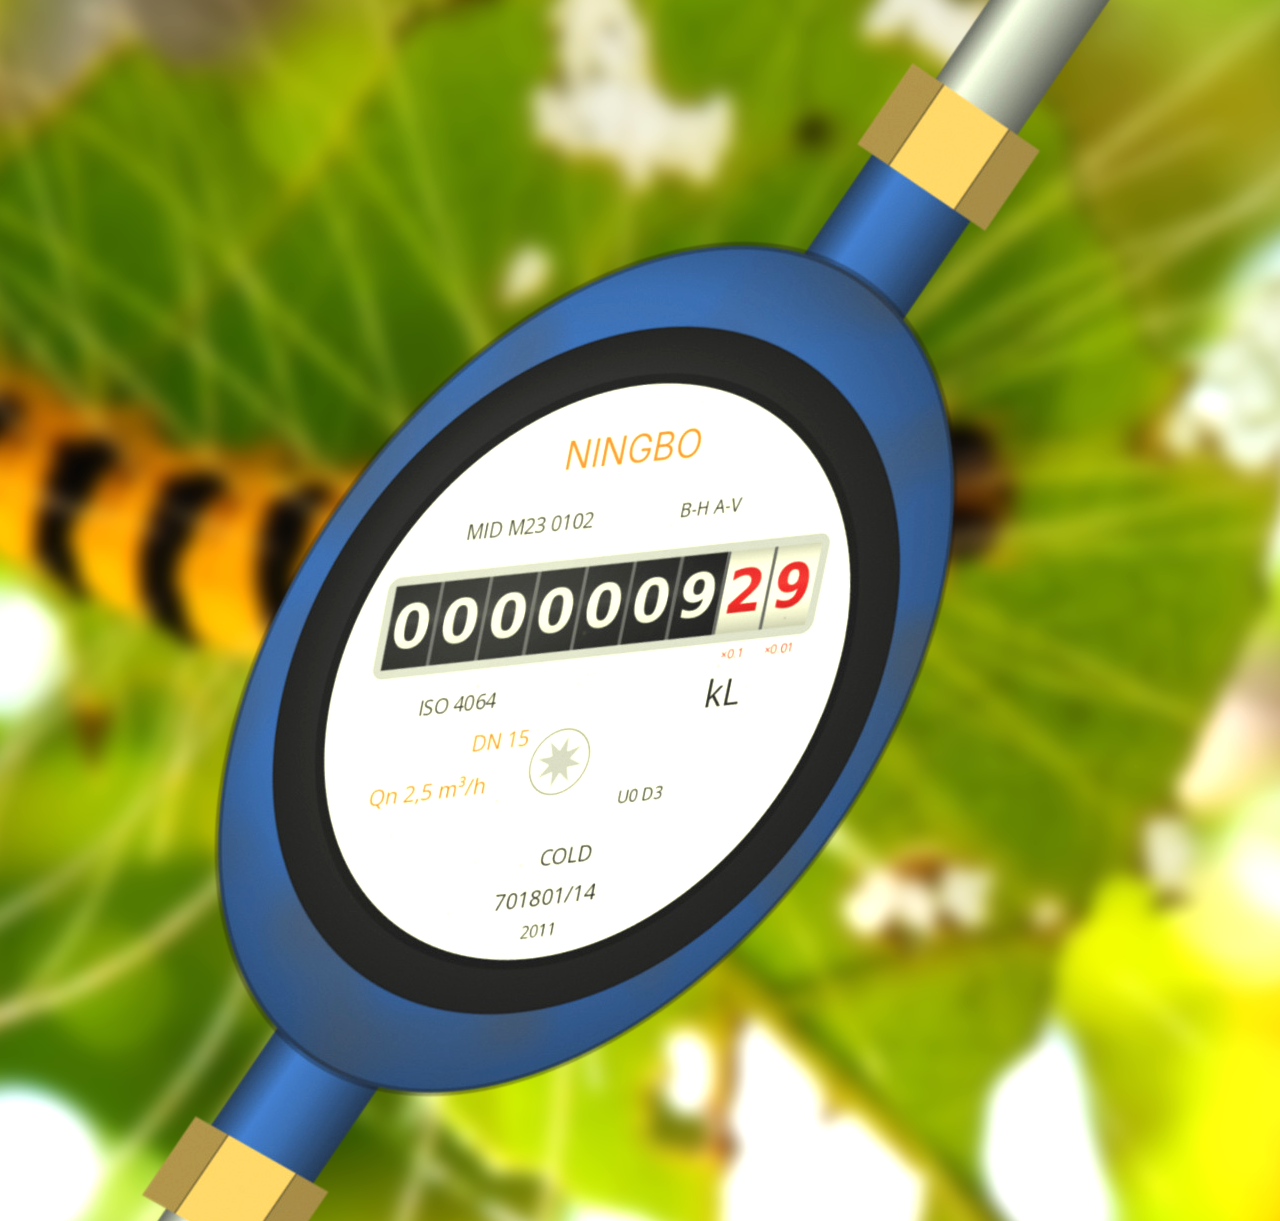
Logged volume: 9.29 kL
